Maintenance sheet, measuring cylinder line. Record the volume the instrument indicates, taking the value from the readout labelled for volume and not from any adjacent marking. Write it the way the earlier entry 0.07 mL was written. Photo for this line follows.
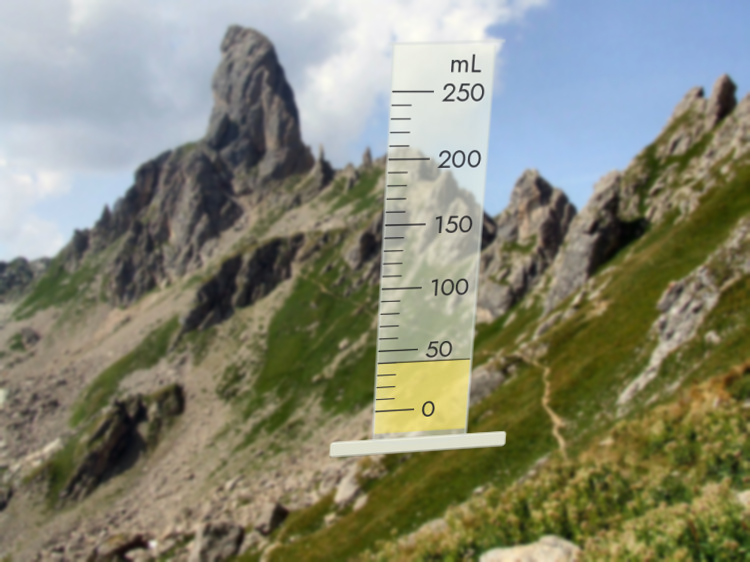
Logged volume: 40 mL
